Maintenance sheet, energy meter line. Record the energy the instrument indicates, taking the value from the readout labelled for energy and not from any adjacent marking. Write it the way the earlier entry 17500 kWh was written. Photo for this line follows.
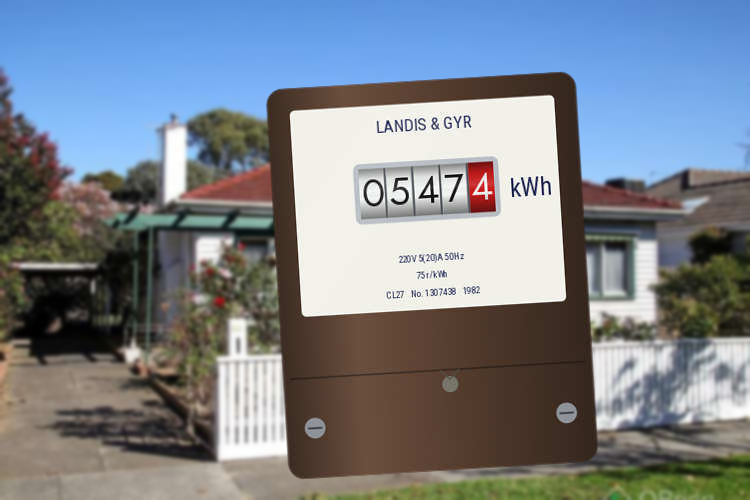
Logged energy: 547.4 kWh
